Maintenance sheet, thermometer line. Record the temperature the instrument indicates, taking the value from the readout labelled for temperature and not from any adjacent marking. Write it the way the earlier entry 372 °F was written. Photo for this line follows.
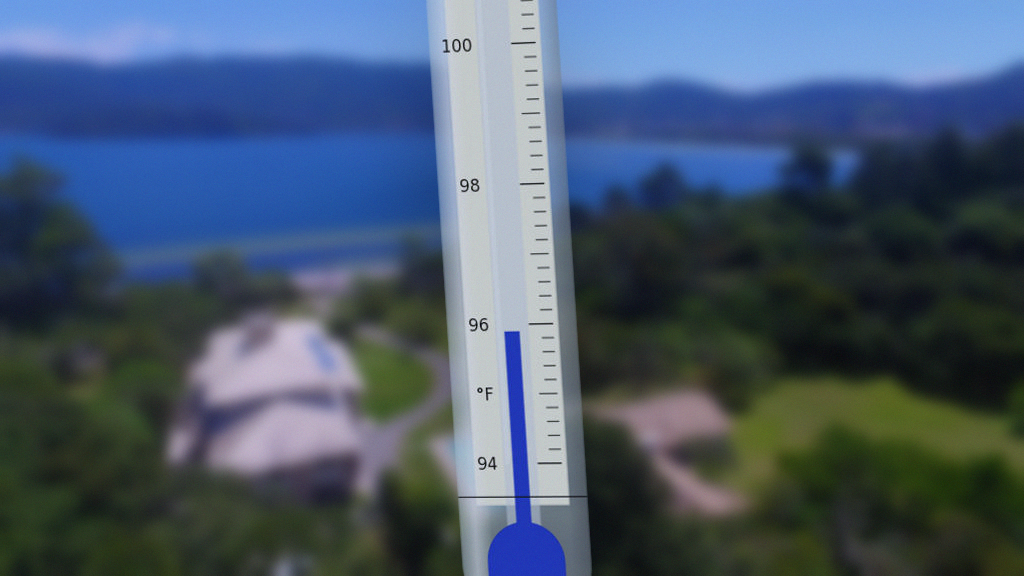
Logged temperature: 95.9 °F
